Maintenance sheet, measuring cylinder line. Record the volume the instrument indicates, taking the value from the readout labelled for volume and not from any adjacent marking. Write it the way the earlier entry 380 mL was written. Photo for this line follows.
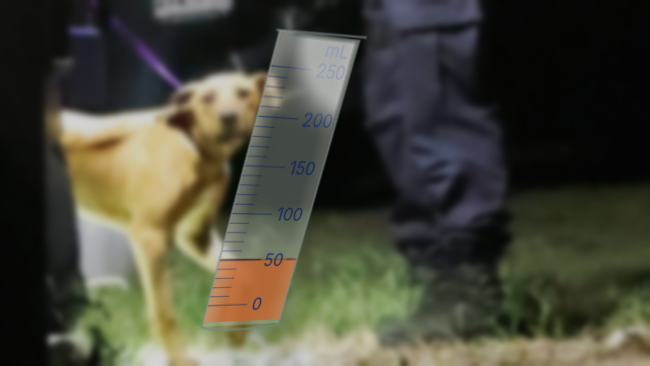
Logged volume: 50 mL
